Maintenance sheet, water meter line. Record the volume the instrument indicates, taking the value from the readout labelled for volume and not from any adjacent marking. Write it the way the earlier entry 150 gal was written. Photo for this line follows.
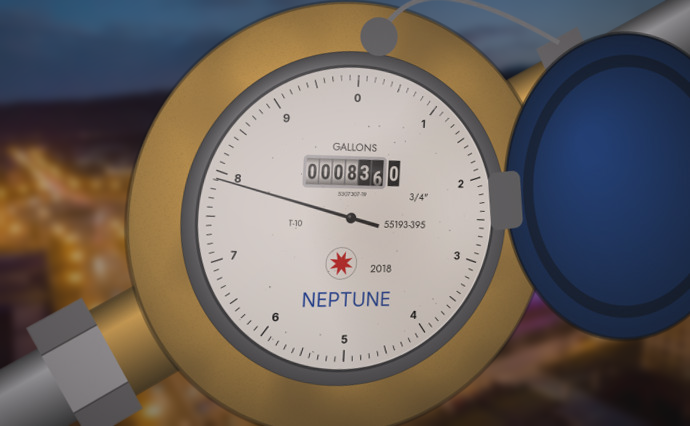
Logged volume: 8357.9 gal
